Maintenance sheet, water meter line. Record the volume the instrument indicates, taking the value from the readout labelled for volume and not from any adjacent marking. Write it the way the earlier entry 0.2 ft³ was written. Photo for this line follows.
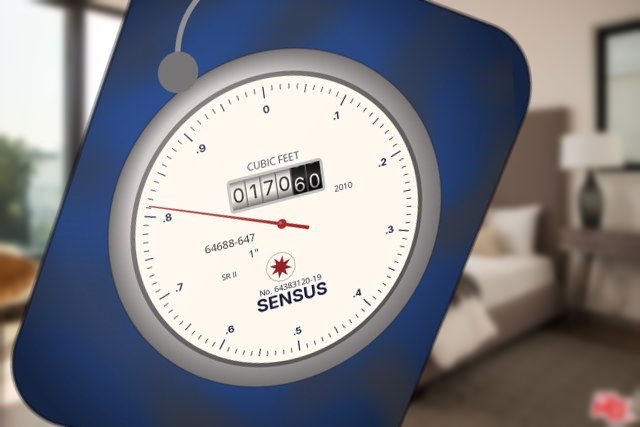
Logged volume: 17059.81 ft³
